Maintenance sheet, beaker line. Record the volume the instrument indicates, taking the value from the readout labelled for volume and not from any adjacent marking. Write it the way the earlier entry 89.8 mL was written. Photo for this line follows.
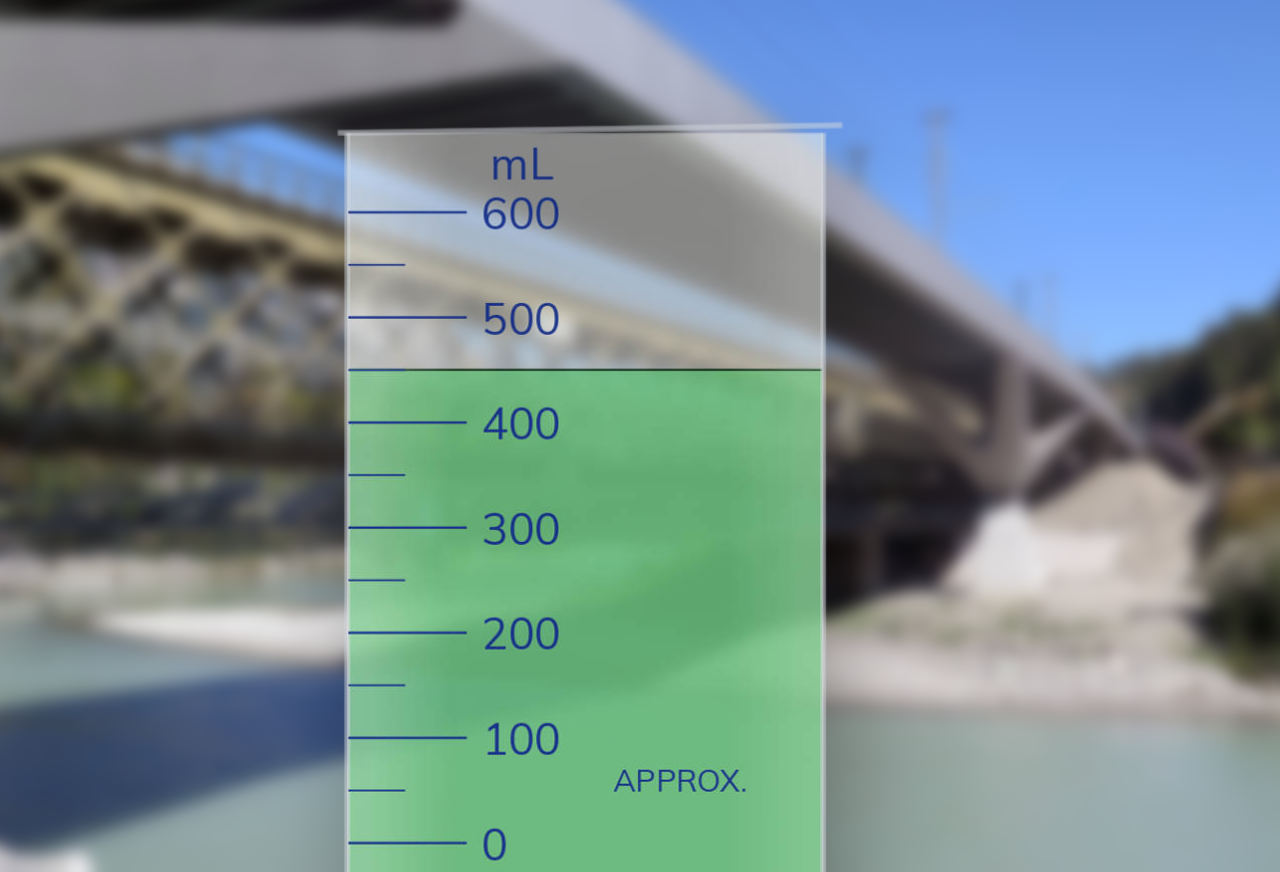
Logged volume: 450 mL
